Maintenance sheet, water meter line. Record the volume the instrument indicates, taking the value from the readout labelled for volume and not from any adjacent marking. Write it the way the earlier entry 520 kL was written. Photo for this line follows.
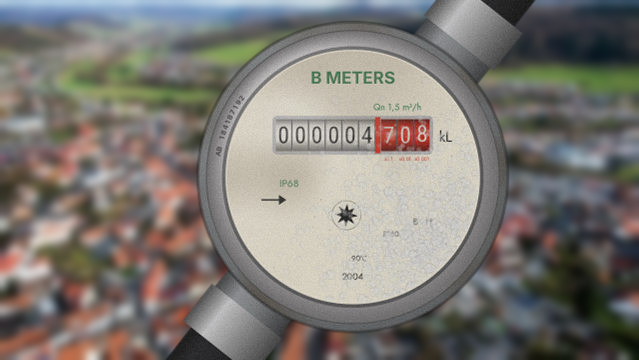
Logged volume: 4.708 kL
